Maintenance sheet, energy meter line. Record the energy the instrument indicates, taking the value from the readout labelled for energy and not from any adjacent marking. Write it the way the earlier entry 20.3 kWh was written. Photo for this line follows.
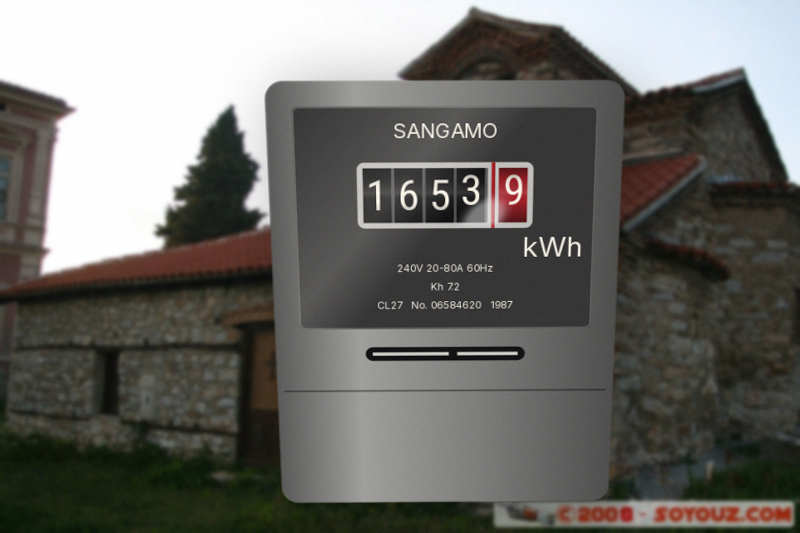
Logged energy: 1653.9 kWh
